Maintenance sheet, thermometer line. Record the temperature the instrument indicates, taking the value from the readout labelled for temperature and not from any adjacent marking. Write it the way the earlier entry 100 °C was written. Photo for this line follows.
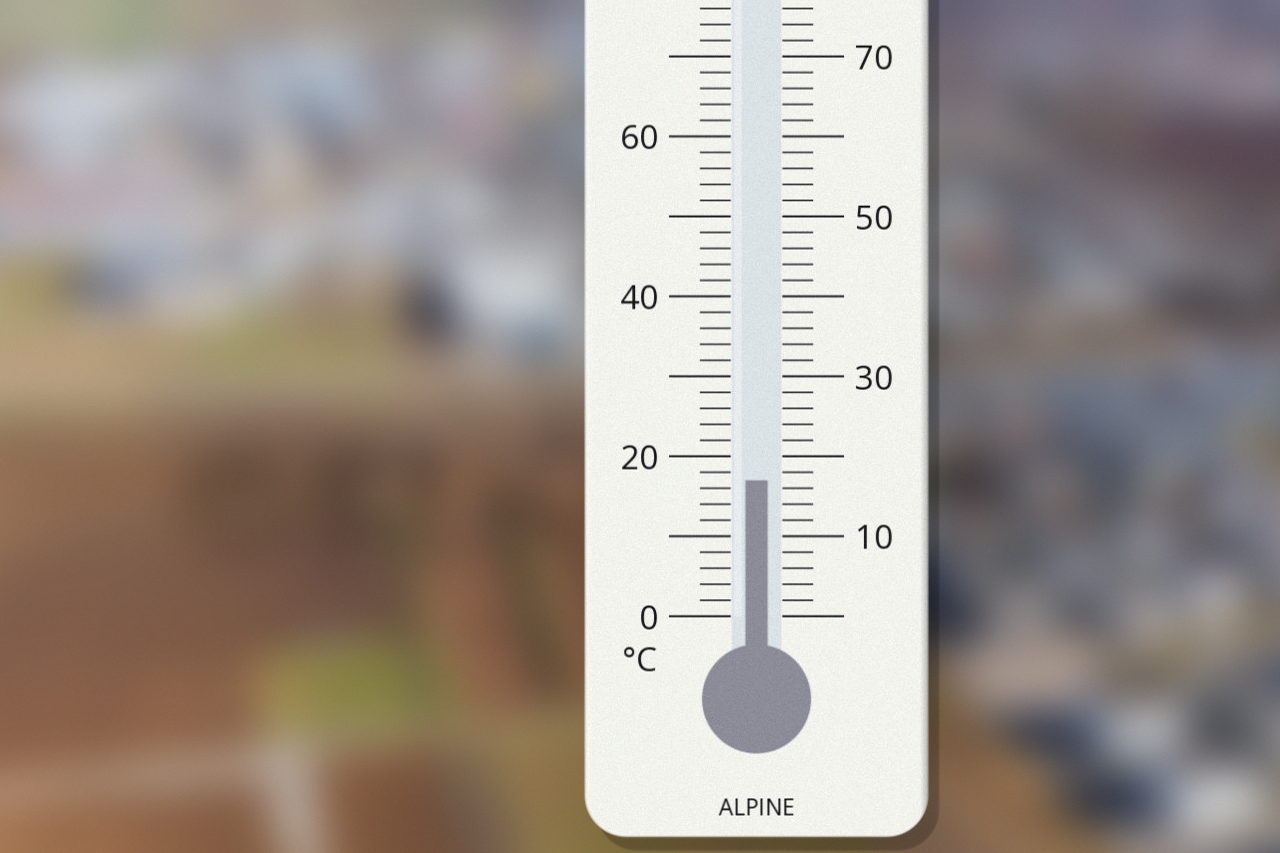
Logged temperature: 17 °C
